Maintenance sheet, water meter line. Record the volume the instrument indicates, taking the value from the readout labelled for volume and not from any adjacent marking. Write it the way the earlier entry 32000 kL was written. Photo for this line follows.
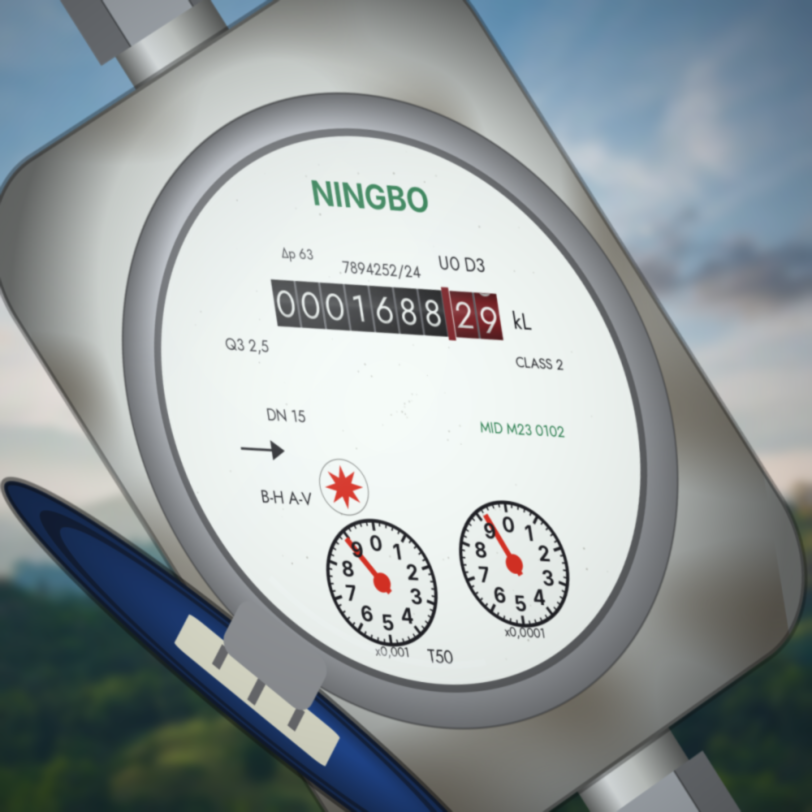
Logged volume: 1688.2889 kL
